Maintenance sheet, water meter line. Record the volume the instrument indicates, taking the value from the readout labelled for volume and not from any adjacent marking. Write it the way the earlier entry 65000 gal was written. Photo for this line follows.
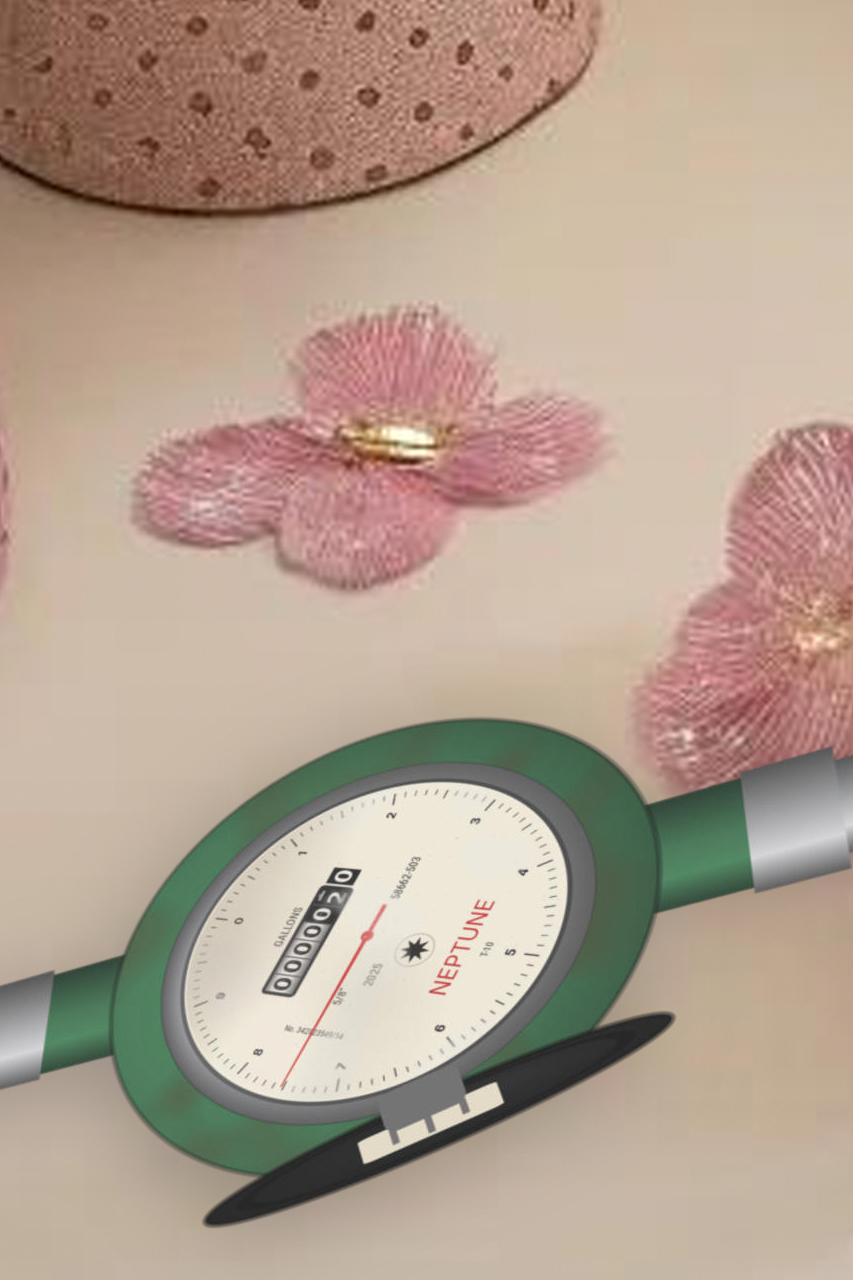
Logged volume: 17.5 gal
